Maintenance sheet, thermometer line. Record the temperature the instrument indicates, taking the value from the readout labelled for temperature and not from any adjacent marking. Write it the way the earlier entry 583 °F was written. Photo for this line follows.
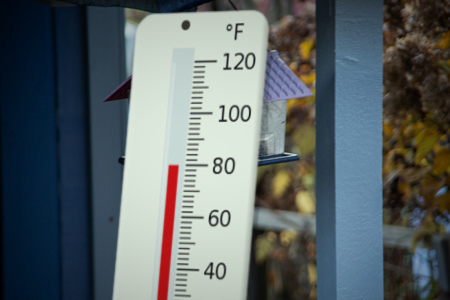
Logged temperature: 80 °F
